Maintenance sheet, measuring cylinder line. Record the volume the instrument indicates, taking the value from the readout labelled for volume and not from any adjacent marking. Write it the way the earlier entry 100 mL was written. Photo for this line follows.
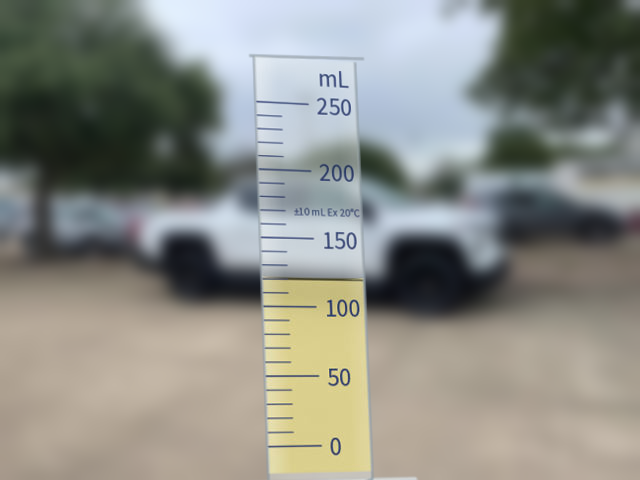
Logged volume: 120 mL
